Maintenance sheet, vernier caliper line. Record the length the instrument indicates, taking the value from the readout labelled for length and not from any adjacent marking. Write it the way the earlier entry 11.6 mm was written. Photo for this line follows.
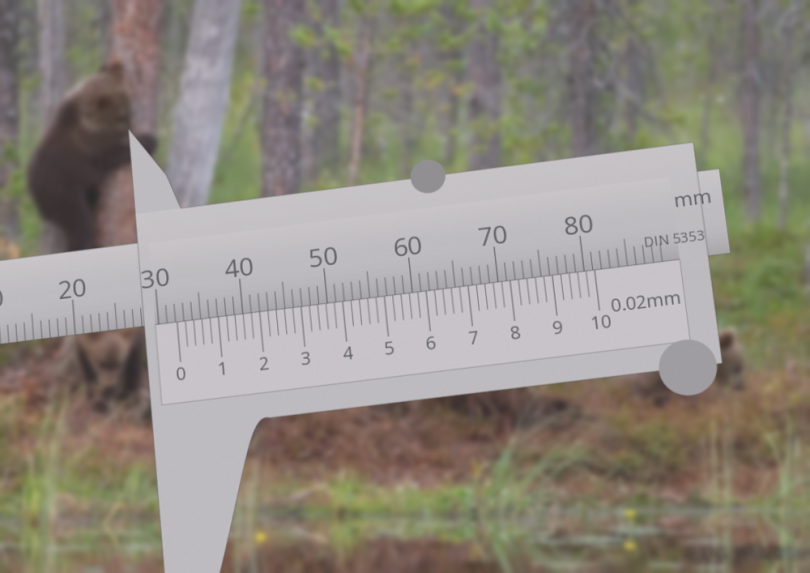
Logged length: 32.2 mm
